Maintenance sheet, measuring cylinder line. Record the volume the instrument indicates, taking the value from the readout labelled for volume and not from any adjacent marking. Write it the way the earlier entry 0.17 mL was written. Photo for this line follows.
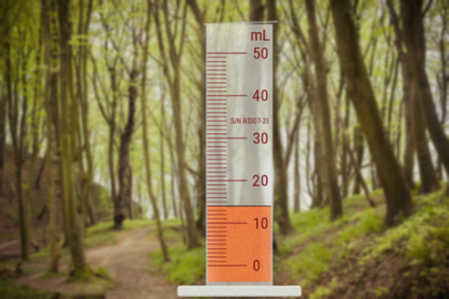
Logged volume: 14 mL
